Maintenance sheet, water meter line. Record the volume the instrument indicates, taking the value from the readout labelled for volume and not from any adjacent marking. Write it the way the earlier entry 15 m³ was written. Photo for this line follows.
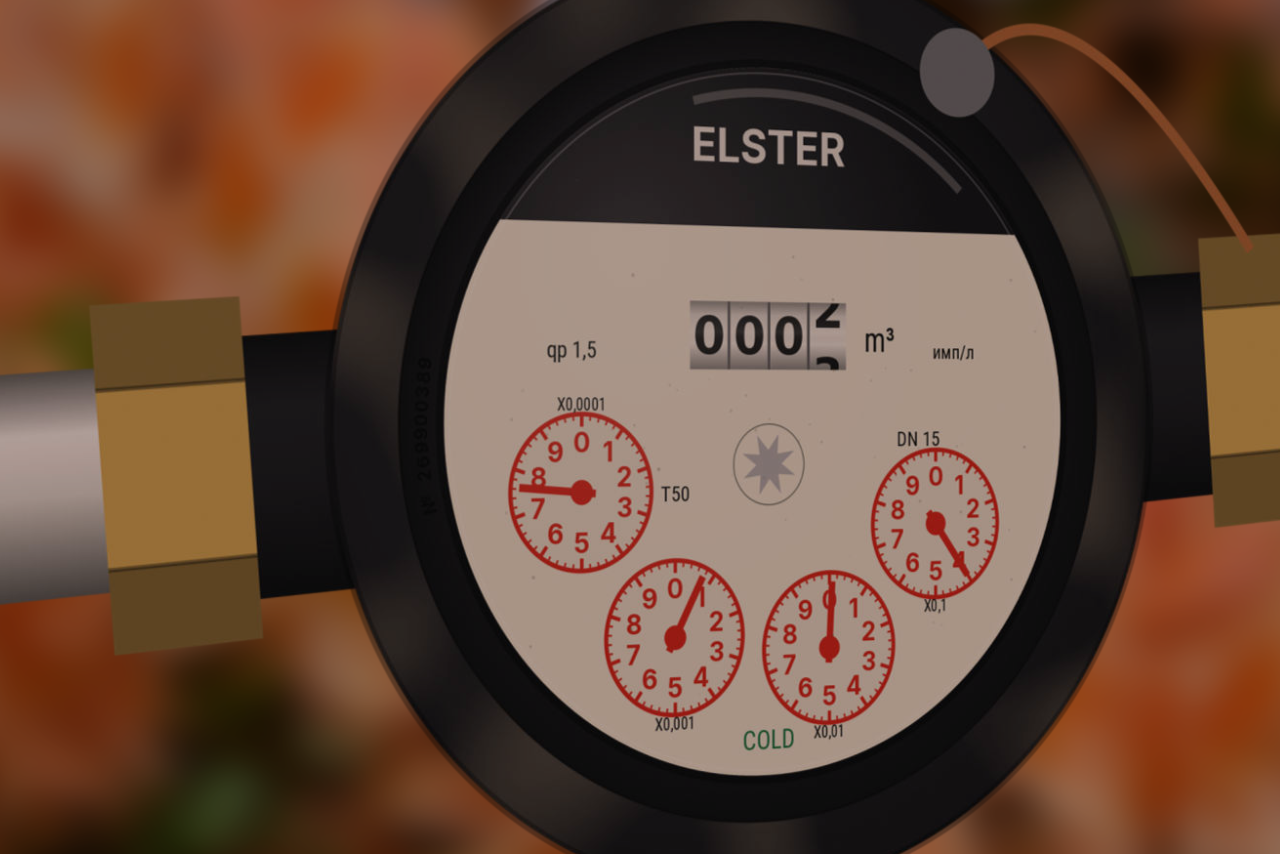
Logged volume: 2.4007 m³
